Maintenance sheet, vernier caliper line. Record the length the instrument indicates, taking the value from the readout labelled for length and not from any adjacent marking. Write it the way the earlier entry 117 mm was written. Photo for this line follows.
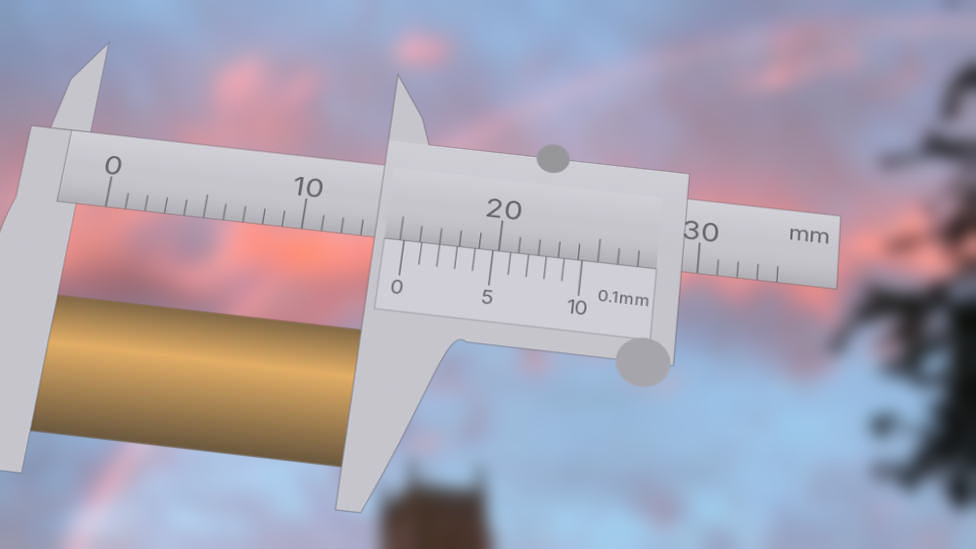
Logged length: 15.2 mm
